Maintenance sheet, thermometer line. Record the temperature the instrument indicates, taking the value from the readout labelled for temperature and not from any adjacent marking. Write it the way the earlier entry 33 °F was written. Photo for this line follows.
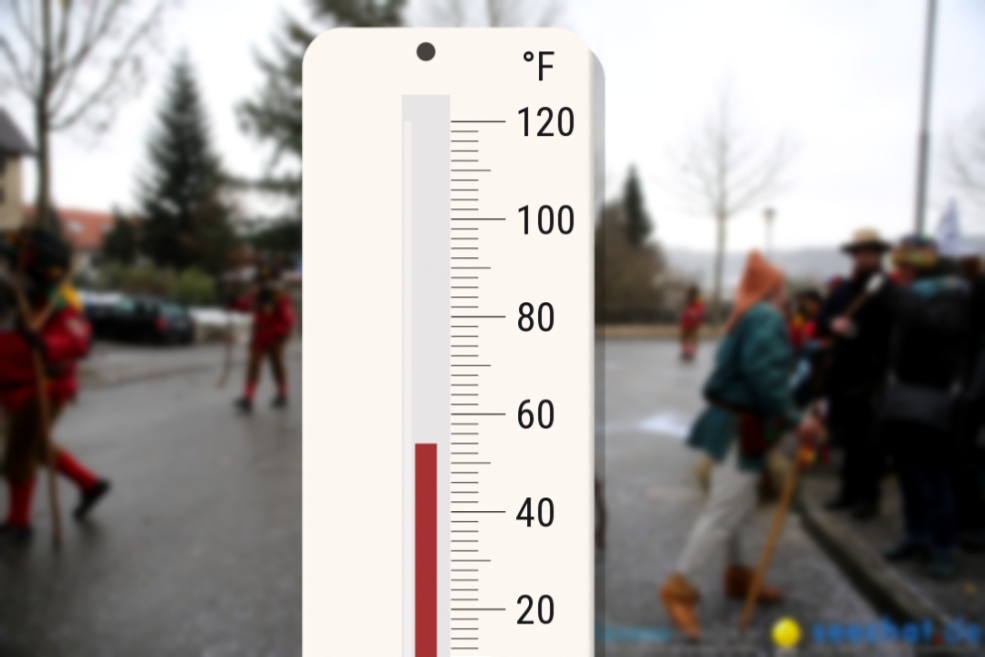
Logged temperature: 54 °F
